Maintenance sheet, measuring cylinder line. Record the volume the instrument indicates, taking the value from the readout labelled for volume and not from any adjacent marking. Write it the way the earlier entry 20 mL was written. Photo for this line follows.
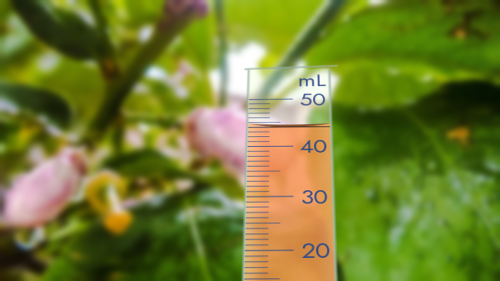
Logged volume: 44 mL
